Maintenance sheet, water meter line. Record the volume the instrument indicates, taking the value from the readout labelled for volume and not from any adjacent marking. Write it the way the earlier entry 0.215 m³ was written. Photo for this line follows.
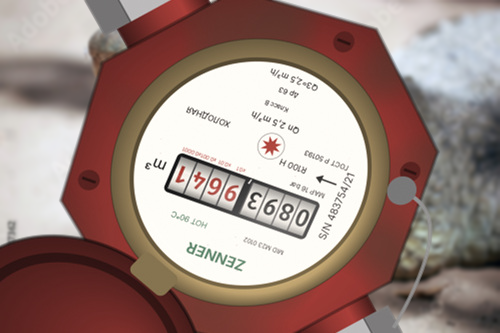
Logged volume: 893.9641 m³
